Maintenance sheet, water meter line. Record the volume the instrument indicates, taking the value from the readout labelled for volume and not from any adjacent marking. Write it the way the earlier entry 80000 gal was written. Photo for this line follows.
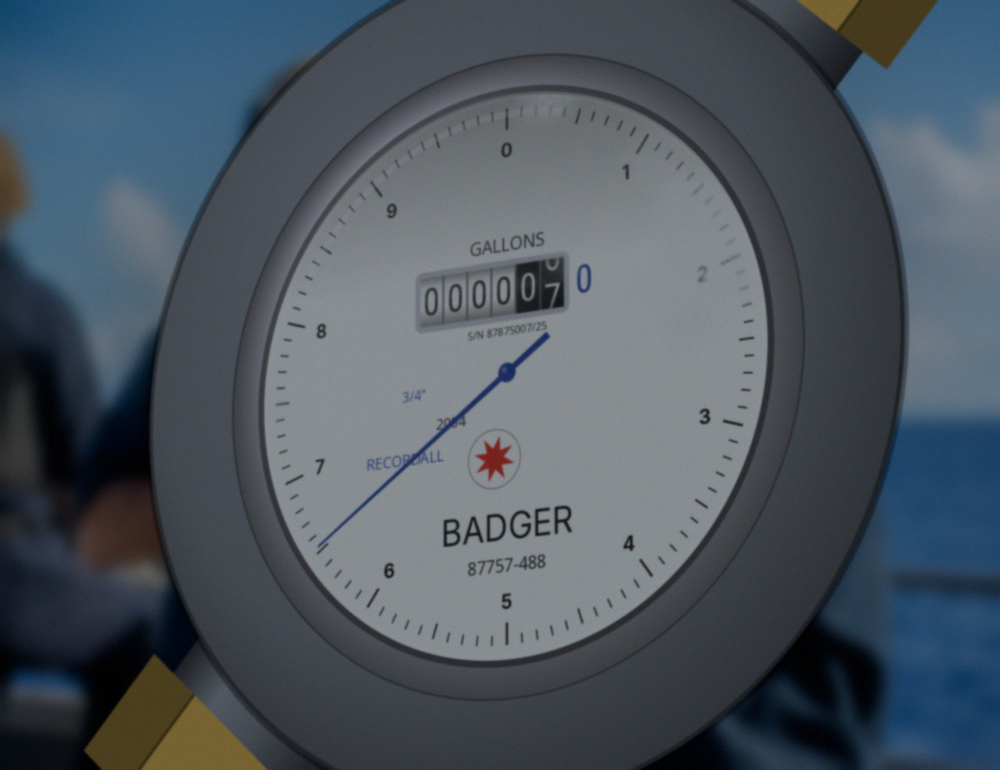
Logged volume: 66.5 gal
